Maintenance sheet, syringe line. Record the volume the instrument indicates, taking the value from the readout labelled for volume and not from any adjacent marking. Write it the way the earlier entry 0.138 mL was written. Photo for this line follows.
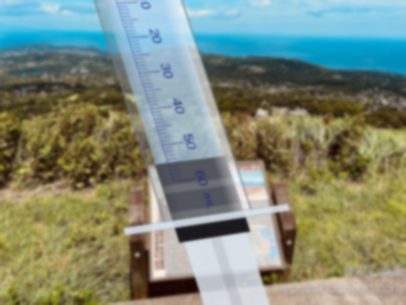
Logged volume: 55 mL
